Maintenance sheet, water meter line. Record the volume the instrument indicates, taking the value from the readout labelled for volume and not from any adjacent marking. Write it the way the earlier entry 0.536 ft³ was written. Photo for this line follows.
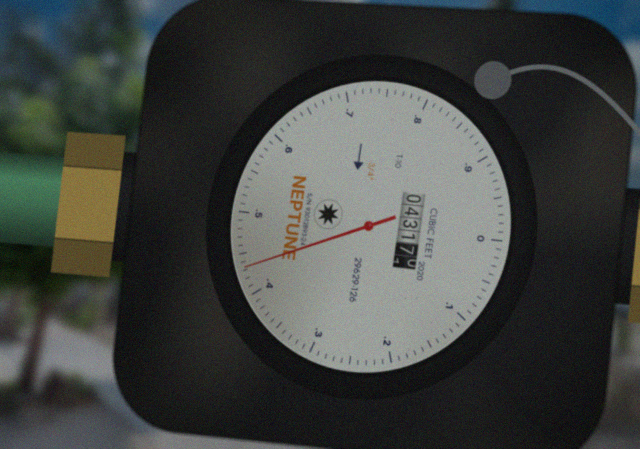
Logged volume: 43170.43 ft³
